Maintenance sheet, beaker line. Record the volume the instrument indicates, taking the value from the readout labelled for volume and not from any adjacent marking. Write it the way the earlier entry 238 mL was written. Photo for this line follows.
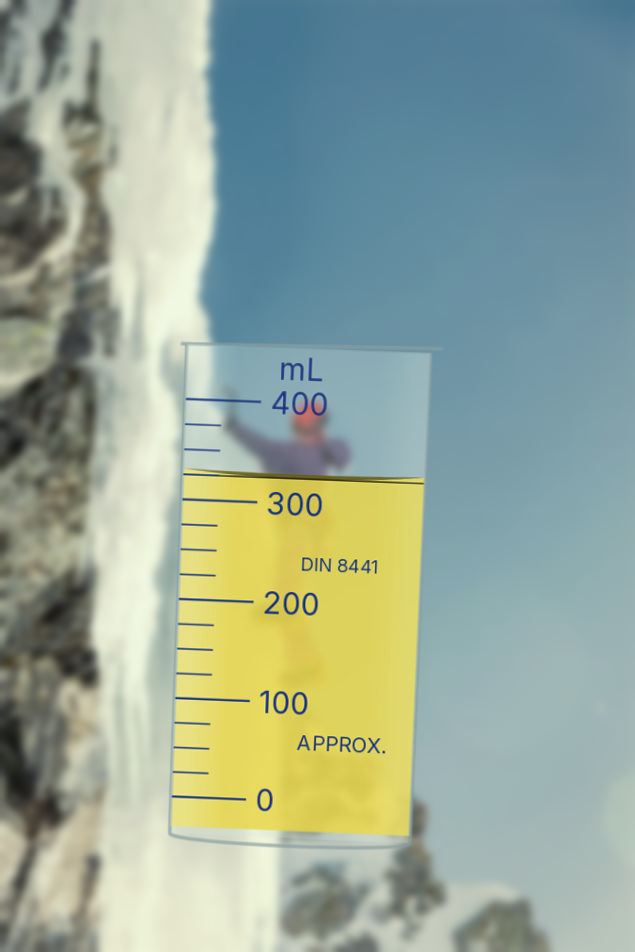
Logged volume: 325 mL
